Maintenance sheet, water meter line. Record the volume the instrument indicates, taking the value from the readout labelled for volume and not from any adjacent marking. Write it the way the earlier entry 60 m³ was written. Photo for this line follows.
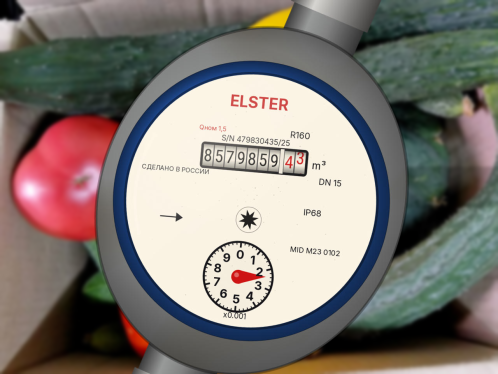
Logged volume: 8579859.432 m³
